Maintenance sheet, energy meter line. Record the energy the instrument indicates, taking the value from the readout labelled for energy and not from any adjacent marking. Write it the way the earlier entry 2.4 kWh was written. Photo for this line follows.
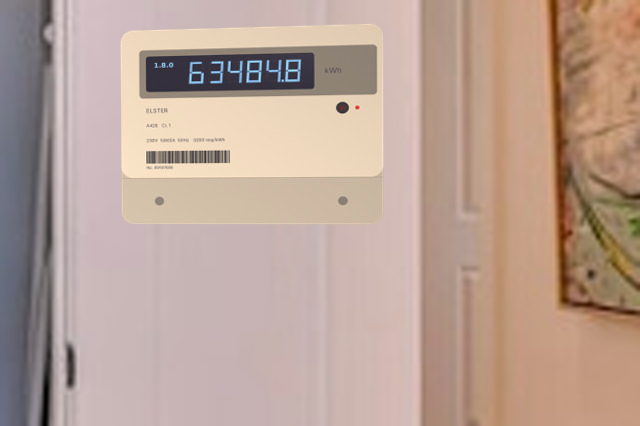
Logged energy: 63484.8 kWh
